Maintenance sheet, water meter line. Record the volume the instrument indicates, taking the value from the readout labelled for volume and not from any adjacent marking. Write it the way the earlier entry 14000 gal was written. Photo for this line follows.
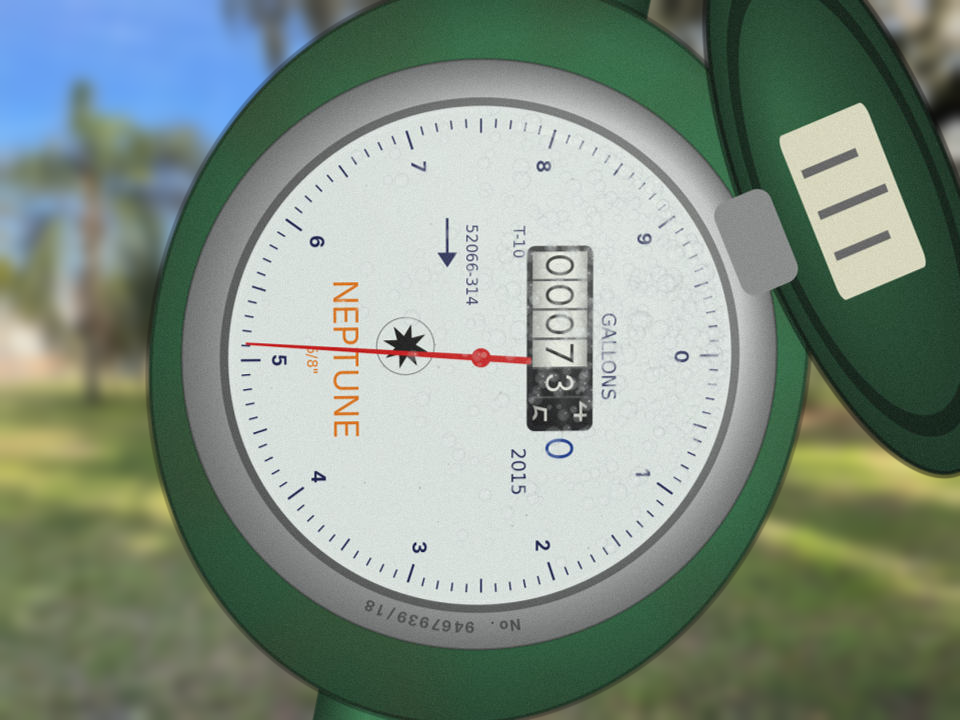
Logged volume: 7345.1 gal
